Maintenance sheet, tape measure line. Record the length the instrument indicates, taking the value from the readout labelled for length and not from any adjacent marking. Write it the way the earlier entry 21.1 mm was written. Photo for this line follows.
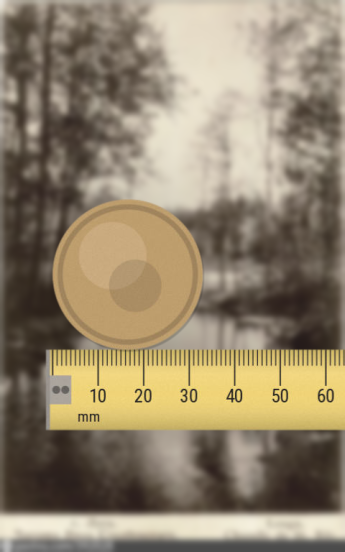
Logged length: 33 mm
